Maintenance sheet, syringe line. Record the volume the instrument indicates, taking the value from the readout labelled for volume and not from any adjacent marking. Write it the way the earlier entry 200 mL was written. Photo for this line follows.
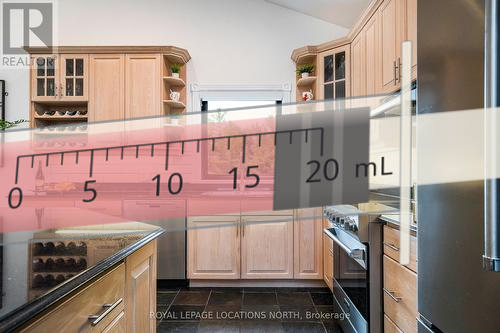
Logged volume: 17 mL
